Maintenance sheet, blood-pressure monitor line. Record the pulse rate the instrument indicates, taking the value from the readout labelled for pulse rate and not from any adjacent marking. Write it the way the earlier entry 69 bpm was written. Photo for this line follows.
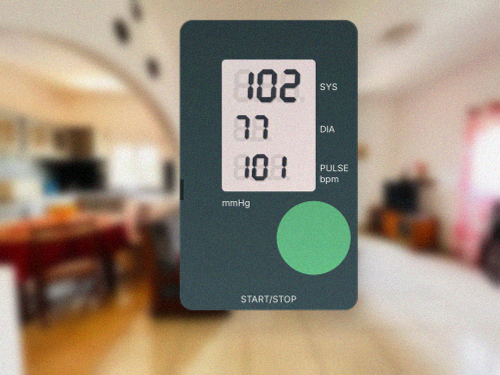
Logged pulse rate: 101 bpm
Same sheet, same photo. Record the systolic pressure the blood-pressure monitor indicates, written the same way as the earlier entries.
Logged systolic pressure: 102 mmHg
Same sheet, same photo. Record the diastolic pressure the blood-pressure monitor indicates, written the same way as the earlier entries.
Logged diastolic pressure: 77 mmHg
